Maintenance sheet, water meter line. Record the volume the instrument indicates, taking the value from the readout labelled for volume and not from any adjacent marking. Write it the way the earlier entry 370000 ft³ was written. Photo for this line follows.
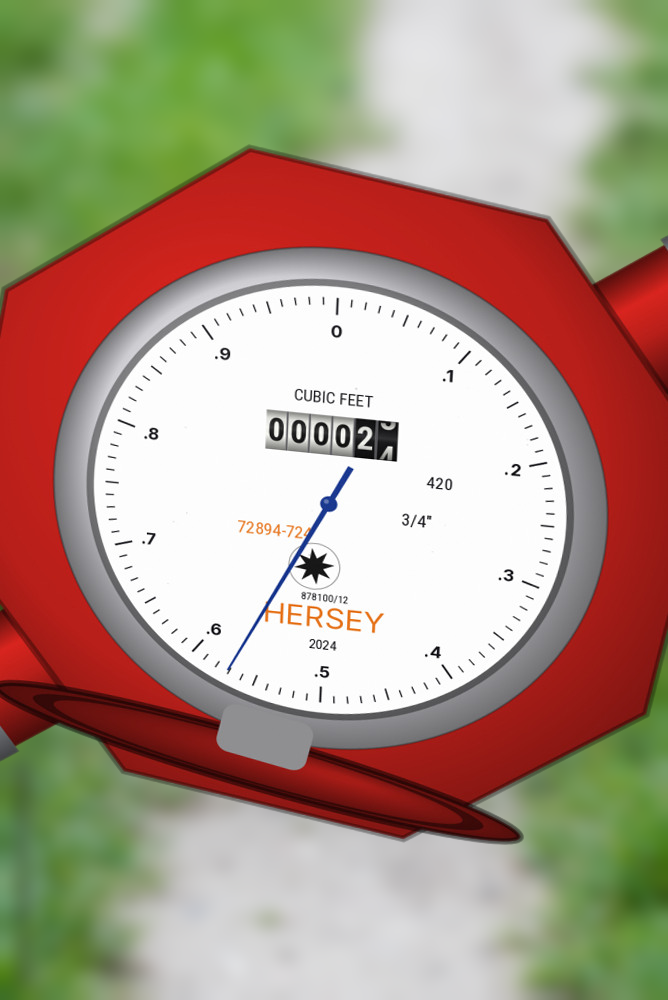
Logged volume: 23.57 ft³
